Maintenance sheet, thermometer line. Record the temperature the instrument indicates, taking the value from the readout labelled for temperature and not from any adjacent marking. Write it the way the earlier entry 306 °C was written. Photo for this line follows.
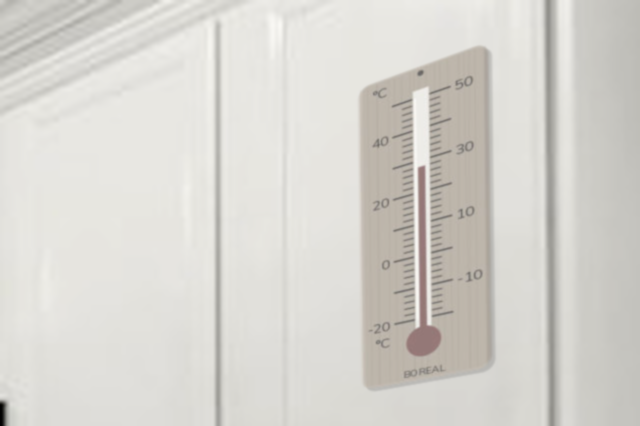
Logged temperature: 28 °C
